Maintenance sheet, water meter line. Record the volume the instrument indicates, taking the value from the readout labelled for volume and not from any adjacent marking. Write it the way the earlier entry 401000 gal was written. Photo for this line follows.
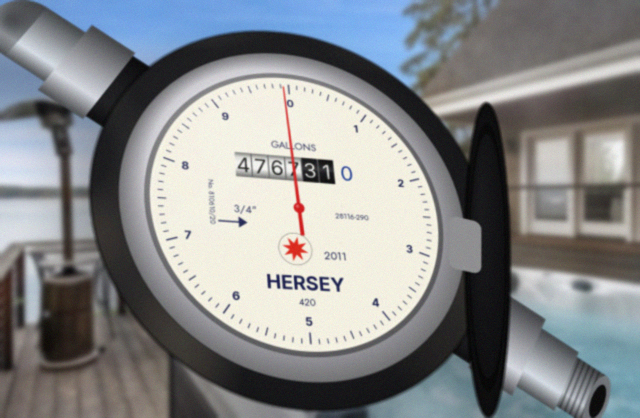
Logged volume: 4767309.9 gal
